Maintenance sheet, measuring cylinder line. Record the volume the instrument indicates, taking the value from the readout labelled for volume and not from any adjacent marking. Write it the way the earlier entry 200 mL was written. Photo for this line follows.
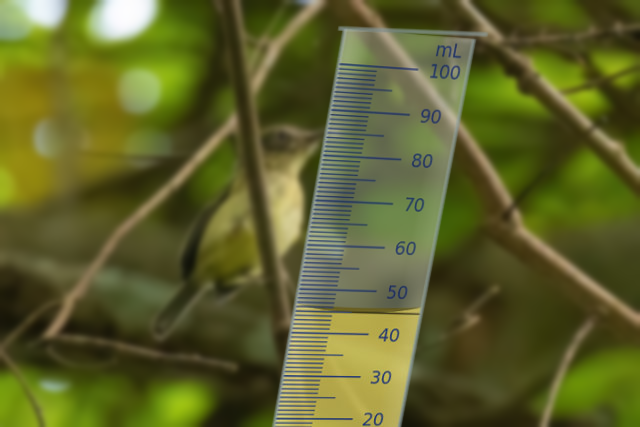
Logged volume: 45 mL
